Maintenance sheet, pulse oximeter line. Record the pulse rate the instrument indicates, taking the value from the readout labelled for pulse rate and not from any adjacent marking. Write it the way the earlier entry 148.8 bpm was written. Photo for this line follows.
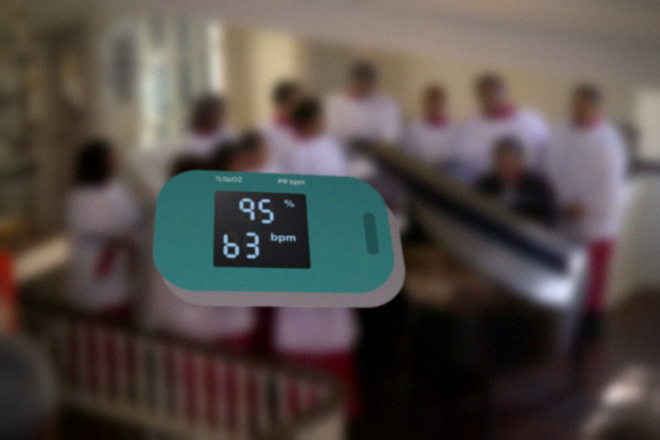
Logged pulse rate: 63 bpm
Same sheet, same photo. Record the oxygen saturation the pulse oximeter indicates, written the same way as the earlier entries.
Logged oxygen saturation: 95 %
